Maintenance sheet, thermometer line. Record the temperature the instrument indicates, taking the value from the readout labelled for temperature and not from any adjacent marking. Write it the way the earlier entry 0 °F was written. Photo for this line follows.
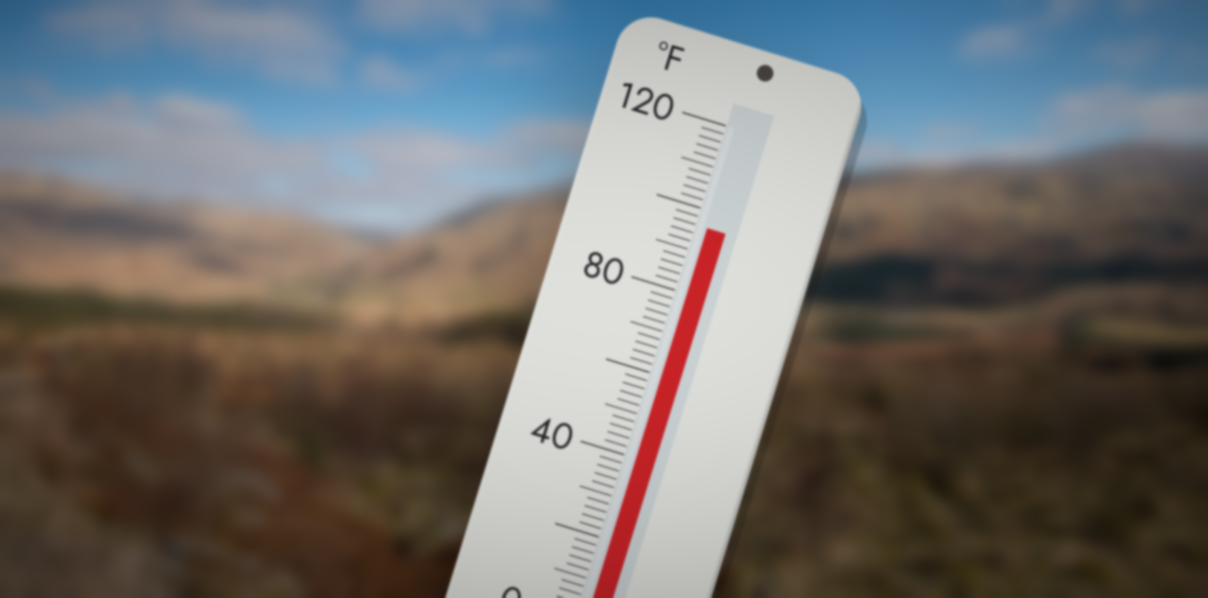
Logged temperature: 96 °F
